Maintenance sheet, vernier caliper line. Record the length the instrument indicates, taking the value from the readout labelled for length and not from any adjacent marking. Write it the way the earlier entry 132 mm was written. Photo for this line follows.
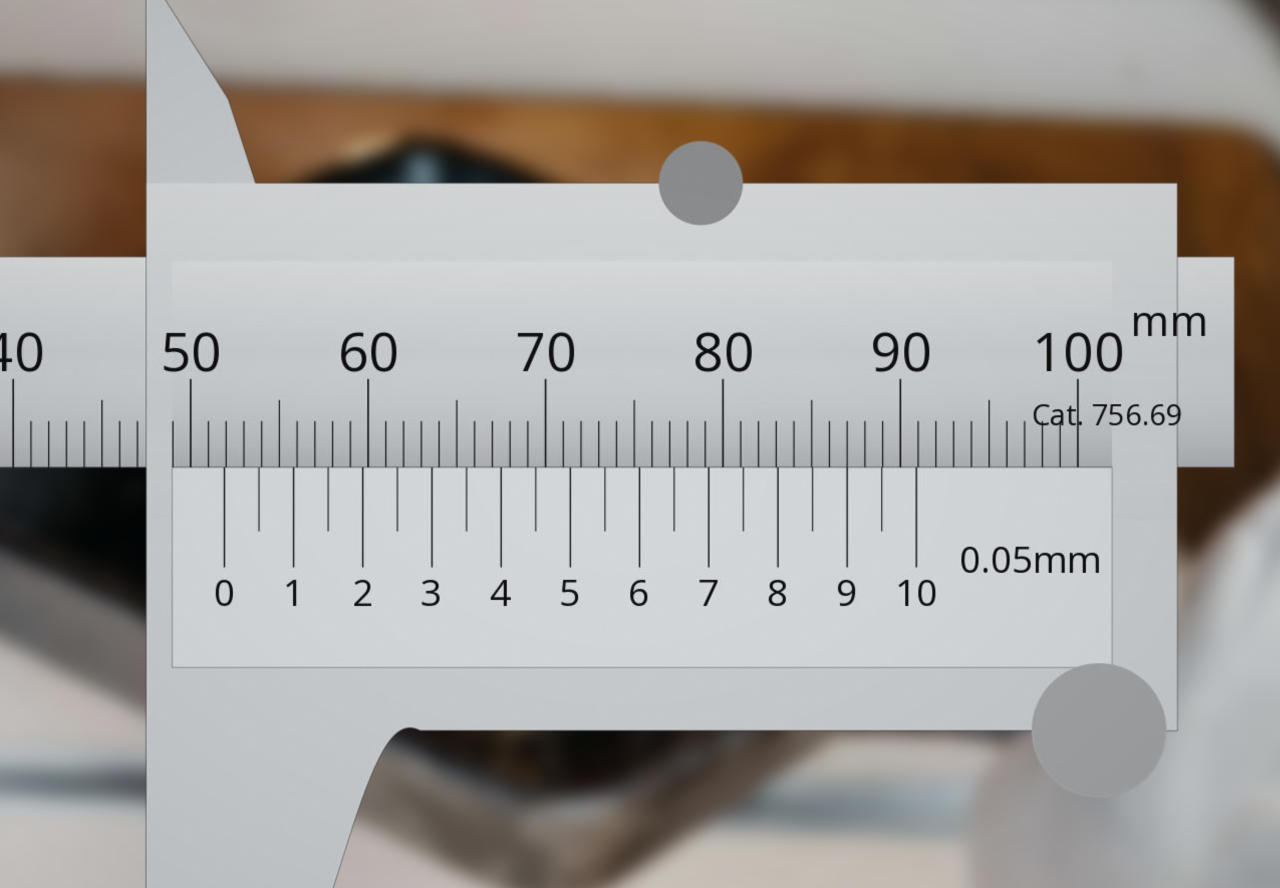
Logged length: 51.9 mm
